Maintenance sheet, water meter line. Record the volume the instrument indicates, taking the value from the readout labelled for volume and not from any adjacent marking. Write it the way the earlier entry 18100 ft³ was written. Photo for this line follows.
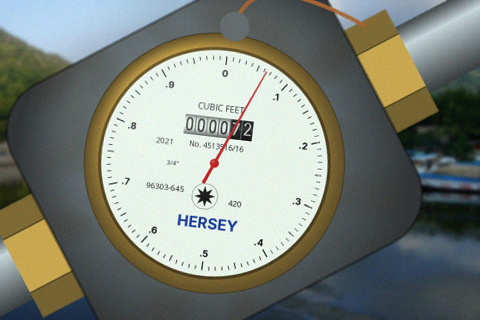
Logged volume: 72.06 ft³
